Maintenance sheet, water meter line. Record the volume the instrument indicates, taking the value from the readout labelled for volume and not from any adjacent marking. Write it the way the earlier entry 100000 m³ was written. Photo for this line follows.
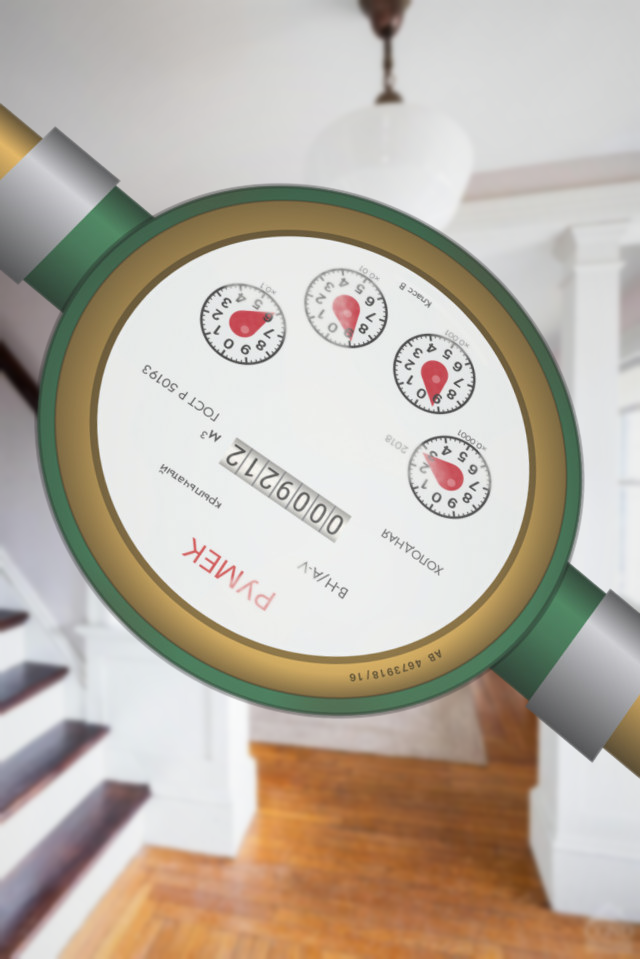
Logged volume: 9212.5892 m³
